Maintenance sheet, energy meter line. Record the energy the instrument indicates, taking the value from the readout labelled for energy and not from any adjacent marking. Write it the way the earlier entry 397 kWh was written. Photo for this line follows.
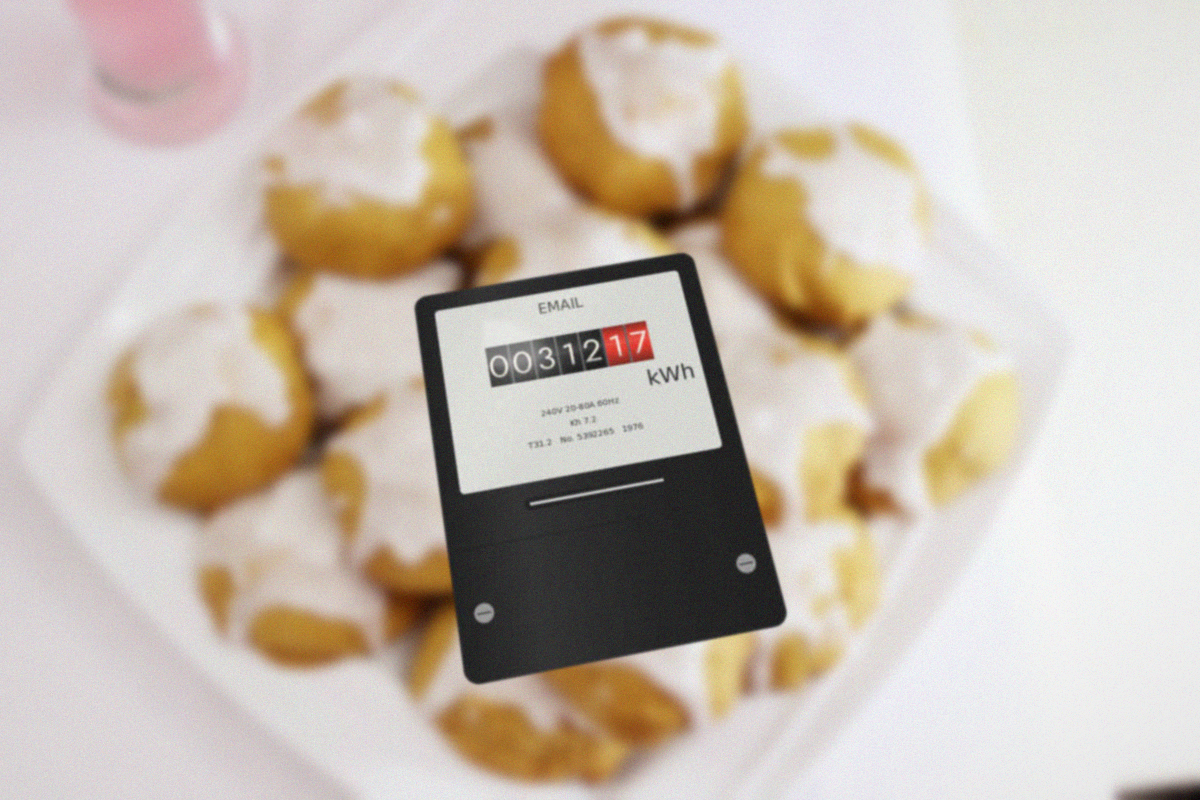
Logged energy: 312.17 kWh
